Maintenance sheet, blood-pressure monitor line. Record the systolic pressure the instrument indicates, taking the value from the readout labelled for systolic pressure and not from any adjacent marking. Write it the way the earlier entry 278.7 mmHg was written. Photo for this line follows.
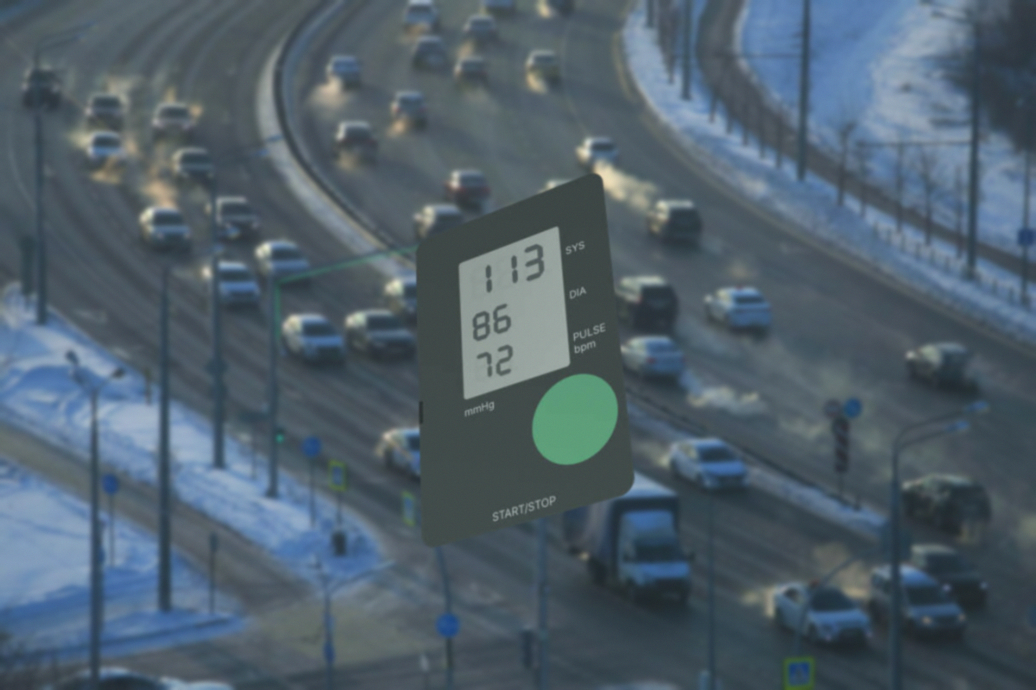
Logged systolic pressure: 113 mmHg
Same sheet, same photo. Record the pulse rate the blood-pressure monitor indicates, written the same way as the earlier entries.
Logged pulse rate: 72 bpm
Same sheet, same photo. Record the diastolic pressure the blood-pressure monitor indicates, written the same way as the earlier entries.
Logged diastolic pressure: 86 mmHg
